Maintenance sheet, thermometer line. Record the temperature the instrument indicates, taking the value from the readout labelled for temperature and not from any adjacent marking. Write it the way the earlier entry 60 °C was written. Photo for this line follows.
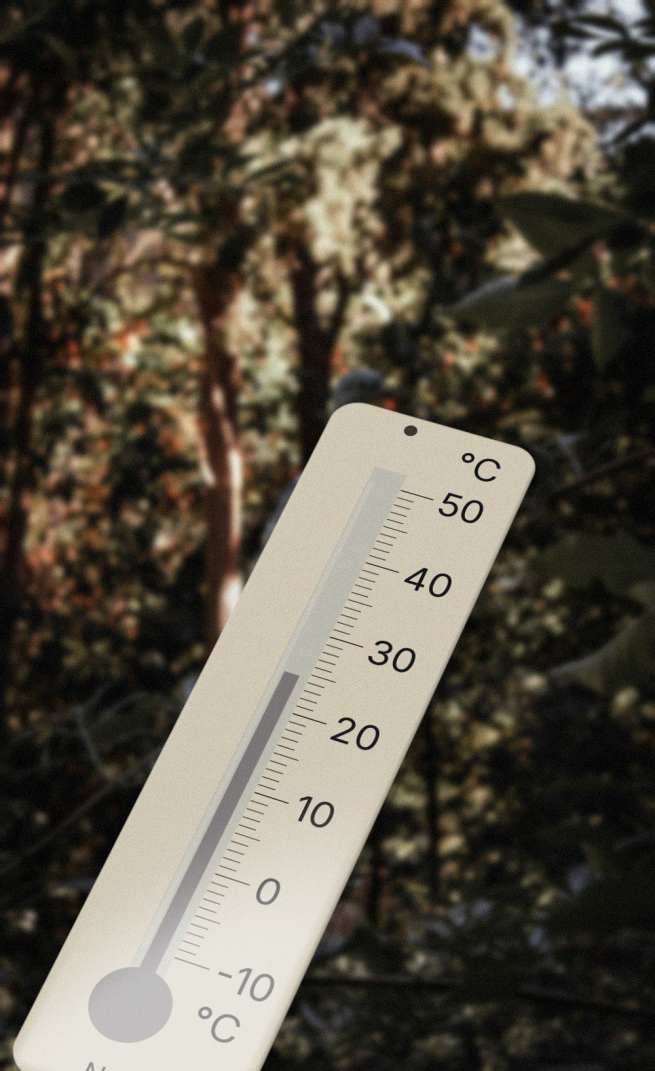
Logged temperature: 24.5 °C
